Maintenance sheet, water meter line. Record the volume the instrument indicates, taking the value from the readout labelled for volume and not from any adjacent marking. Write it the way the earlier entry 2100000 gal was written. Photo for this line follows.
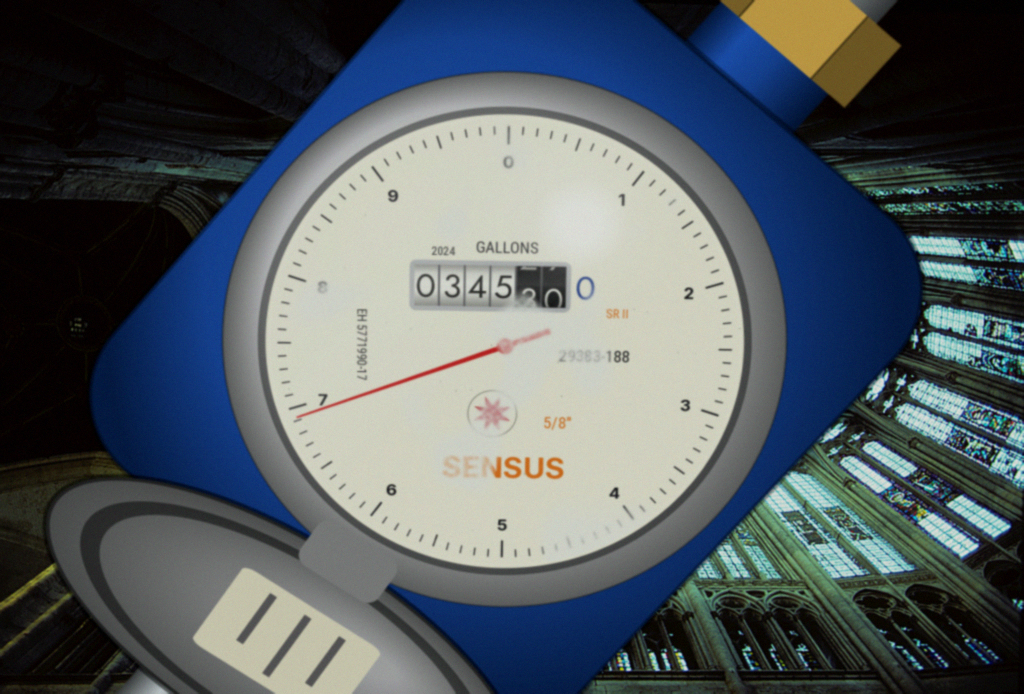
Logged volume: 345296.9 gal
